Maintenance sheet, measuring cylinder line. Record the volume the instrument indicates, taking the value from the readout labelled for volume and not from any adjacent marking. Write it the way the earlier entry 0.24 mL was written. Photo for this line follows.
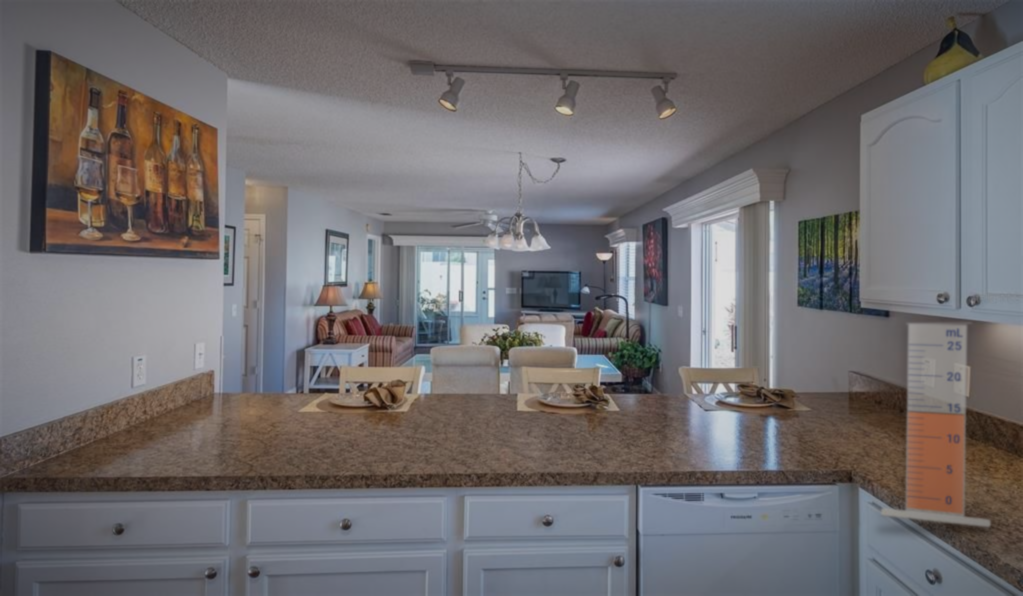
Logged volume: 14 mL
